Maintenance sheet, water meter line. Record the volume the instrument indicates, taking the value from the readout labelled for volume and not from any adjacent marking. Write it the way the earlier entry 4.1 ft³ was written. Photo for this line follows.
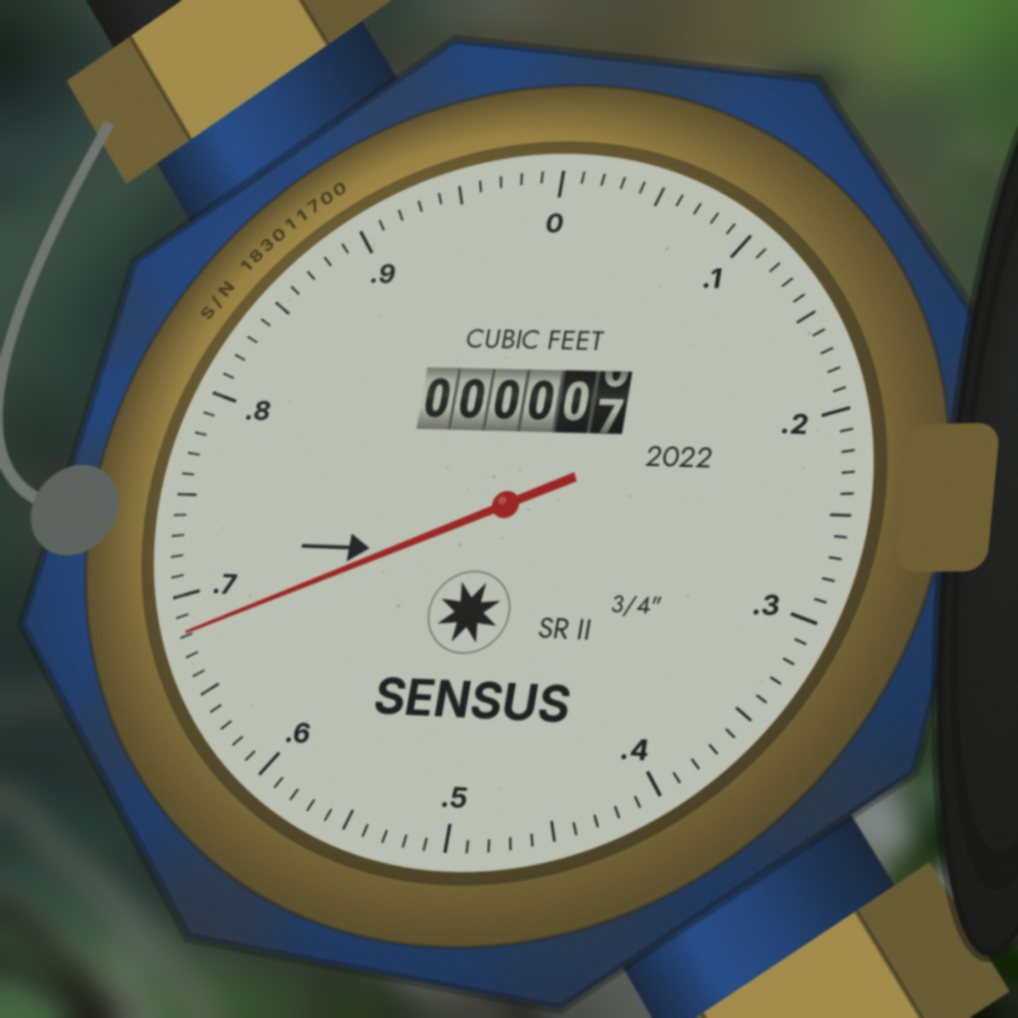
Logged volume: 6.68 ft³
